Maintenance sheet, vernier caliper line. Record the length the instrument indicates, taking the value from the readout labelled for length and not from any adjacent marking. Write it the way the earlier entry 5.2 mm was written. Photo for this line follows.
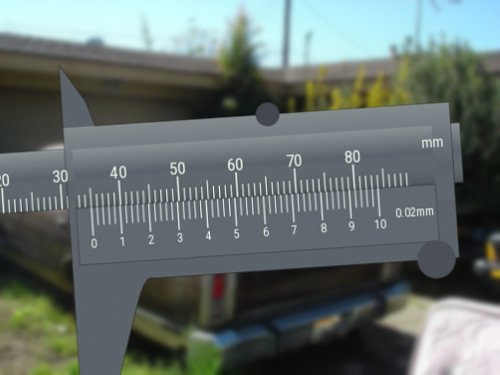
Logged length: 35.0 mm
